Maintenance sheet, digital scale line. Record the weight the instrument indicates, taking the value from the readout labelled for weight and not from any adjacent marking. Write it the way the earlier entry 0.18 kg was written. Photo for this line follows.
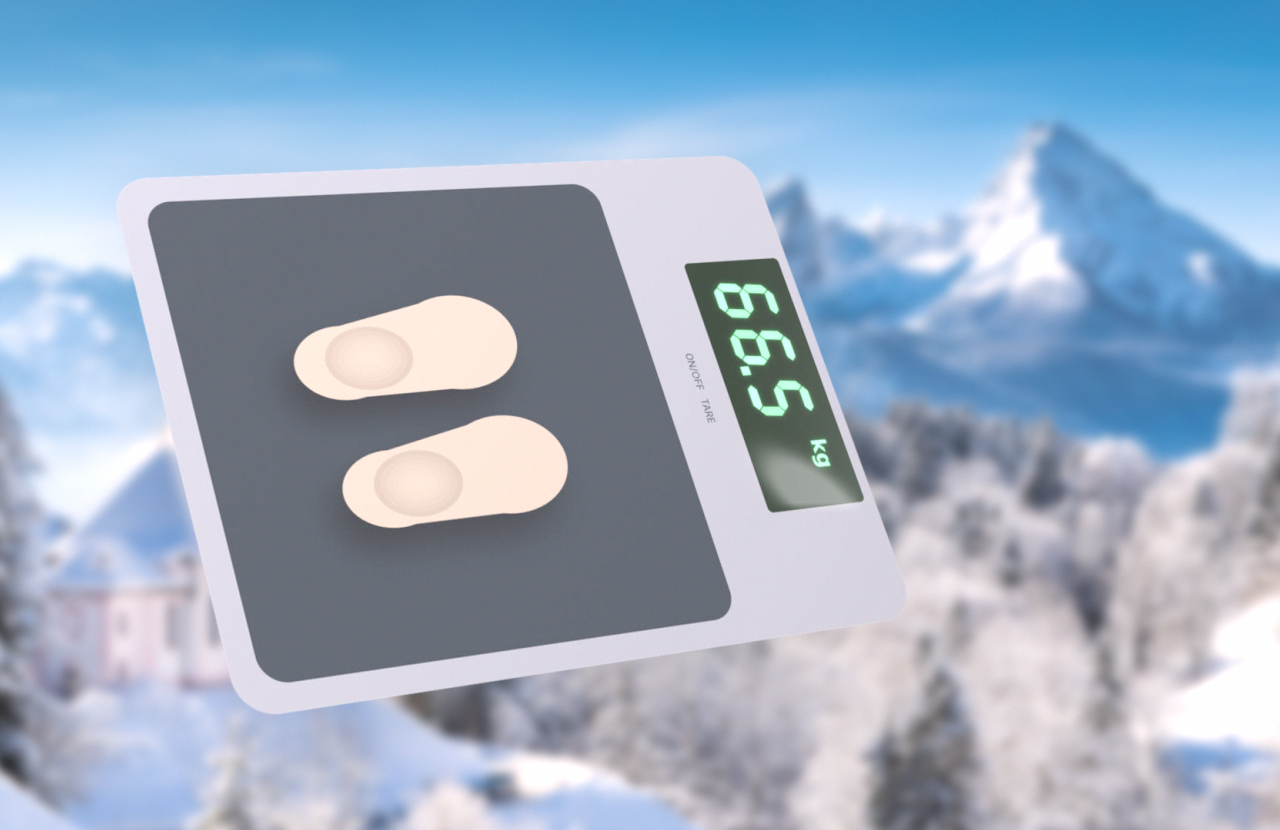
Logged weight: 66.5 kg
